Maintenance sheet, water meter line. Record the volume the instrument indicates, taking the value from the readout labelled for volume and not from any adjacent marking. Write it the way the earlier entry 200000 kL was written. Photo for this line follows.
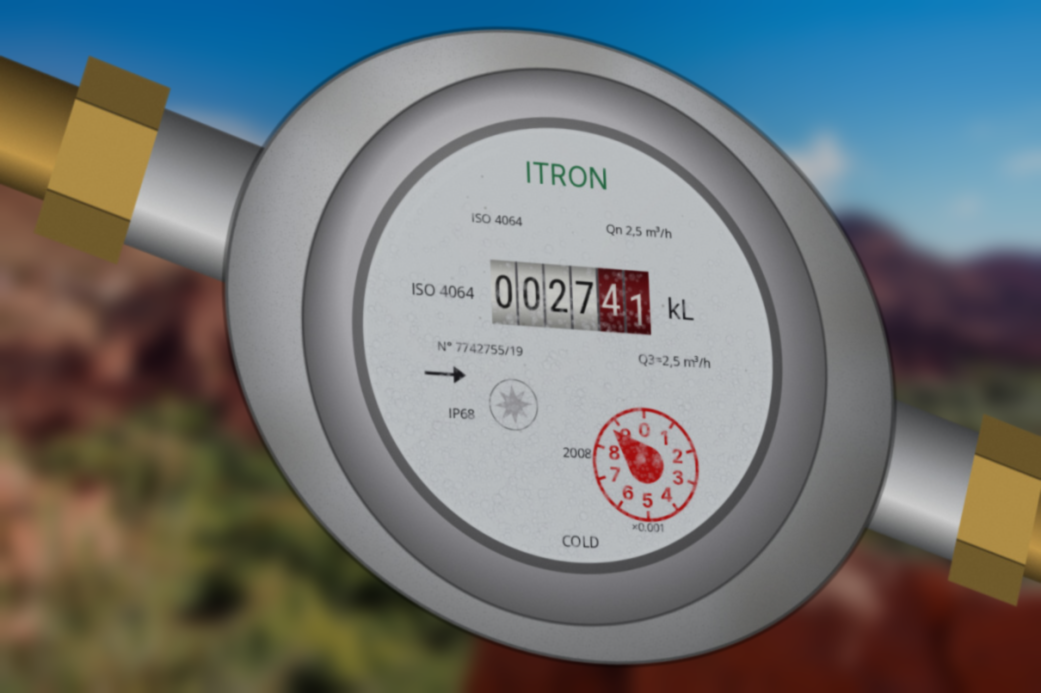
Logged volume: 27.408 kL
